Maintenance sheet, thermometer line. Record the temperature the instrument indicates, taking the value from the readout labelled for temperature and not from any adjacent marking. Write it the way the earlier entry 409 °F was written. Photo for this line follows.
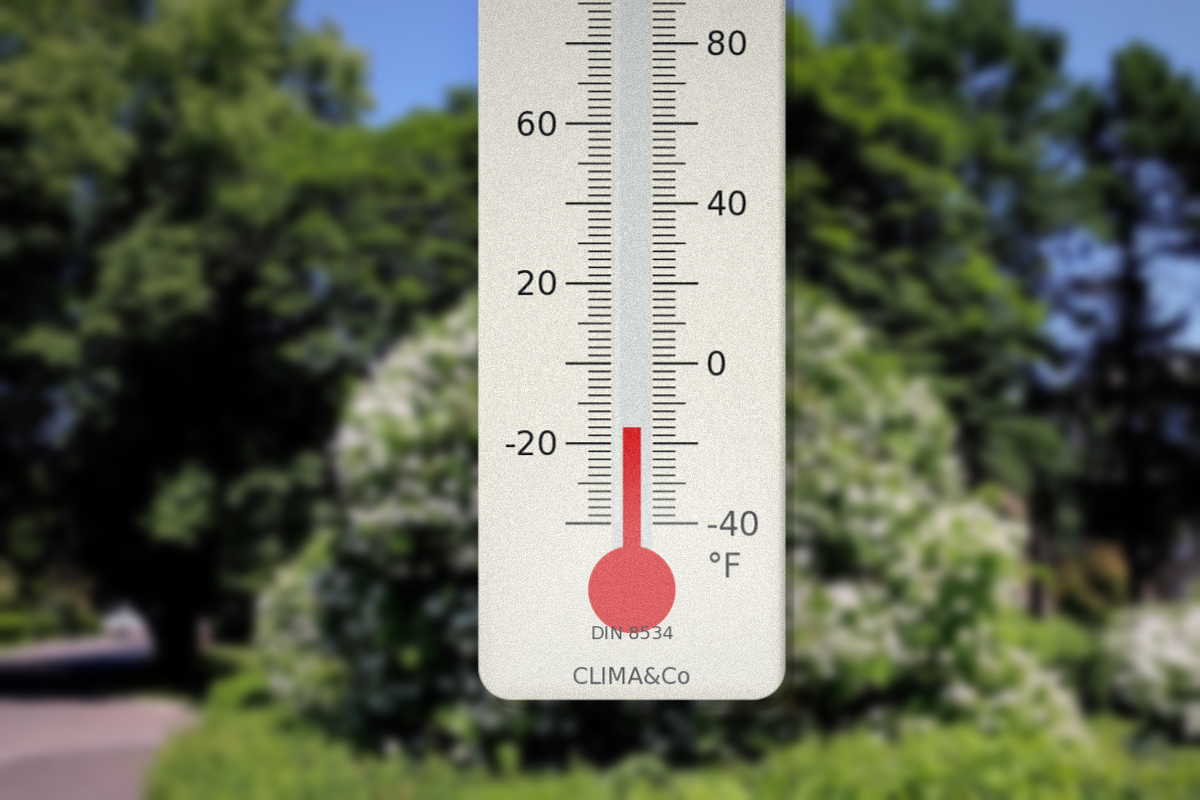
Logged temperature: -16 °F
